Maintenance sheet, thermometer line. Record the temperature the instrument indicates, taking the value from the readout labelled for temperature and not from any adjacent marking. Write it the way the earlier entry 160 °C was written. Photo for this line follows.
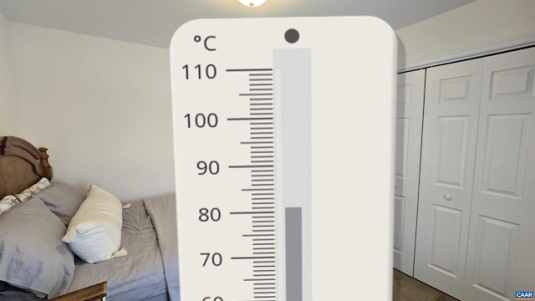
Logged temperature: 81 °C
